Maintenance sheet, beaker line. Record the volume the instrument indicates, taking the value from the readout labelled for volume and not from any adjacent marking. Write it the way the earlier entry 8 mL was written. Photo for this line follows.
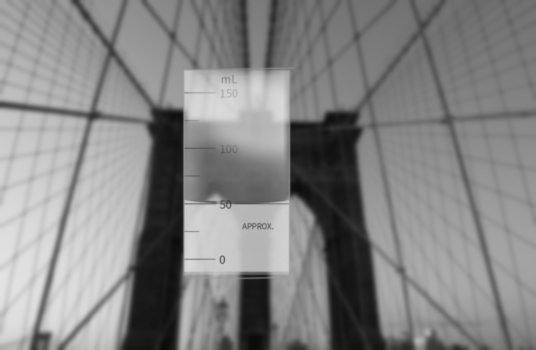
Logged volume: 50 mL
